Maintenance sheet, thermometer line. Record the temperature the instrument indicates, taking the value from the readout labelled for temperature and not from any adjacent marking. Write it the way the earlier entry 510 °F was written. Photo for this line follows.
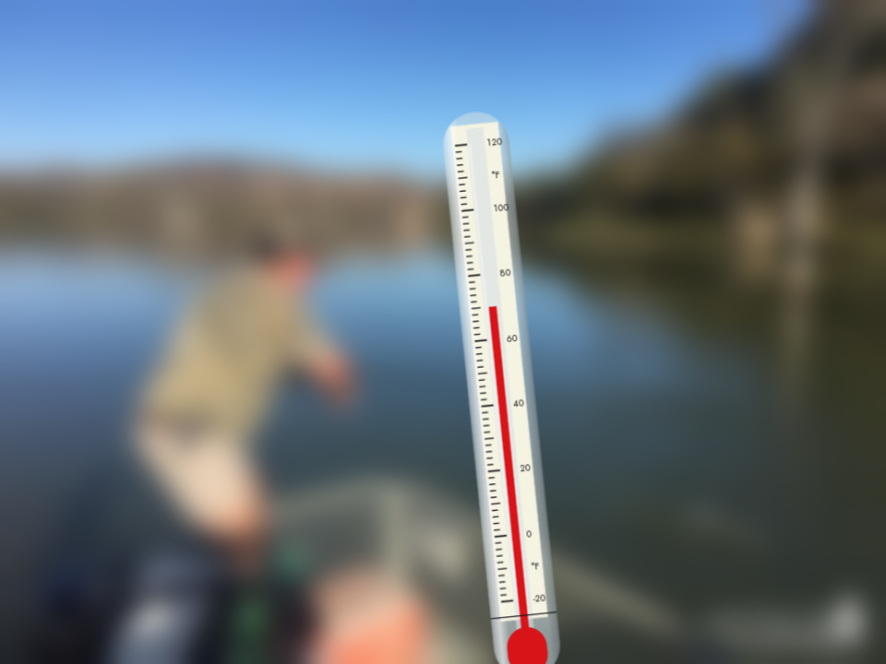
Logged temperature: 70 °F
